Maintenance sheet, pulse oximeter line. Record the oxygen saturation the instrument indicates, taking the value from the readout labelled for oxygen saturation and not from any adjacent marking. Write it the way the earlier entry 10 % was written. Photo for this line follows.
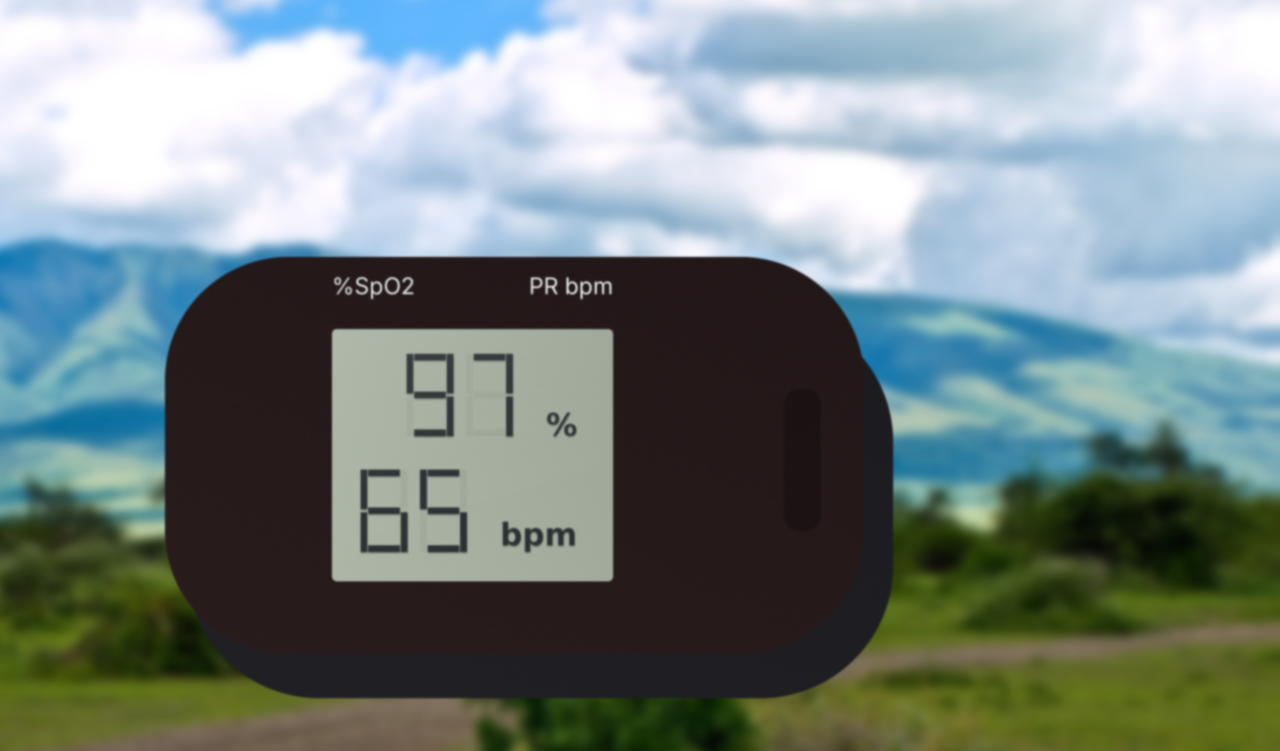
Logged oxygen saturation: 97 %
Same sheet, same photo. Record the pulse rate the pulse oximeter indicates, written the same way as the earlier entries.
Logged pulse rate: 65 bpm
